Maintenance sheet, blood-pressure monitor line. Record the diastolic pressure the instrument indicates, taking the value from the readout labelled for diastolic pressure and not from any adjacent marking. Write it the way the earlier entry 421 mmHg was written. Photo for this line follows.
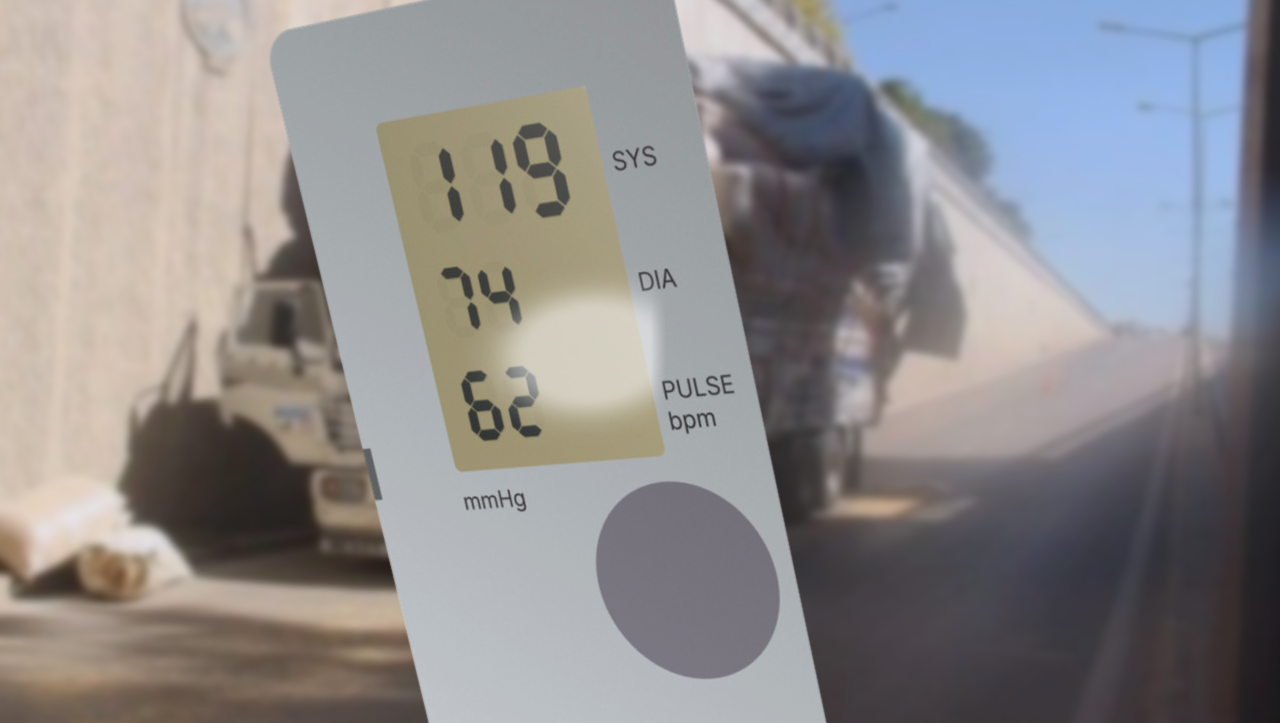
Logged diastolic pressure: 74 mmHg
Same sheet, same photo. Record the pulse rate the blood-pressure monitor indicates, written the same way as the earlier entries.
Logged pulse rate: 62 bpm
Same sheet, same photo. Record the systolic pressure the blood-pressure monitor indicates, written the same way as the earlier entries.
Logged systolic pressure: 119 mmHg
